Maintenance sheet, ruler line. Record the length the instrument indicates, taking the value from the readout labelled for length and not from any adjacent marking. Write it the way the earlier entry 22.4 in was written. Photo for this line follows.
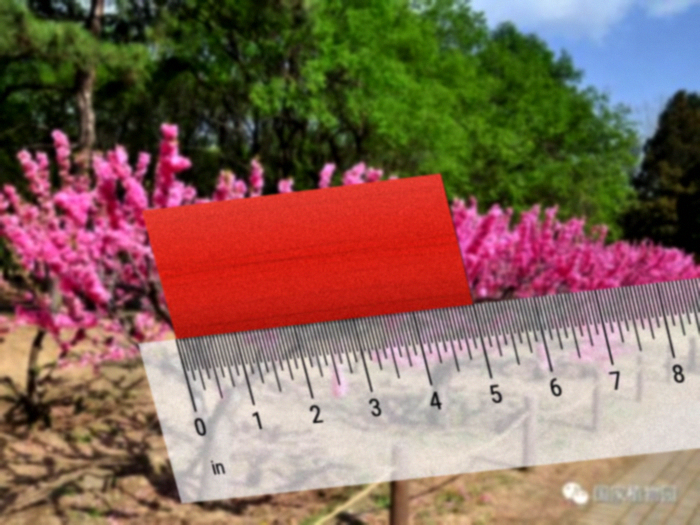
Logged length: 5 in
